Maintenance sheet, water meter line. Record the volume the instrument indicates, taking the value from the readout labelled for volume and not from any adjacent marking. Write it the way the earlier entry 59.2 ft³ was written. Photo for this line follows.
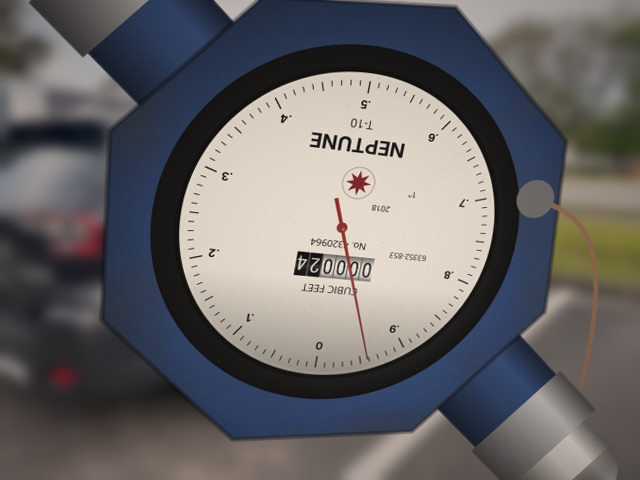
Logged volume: 23.94 ft³
